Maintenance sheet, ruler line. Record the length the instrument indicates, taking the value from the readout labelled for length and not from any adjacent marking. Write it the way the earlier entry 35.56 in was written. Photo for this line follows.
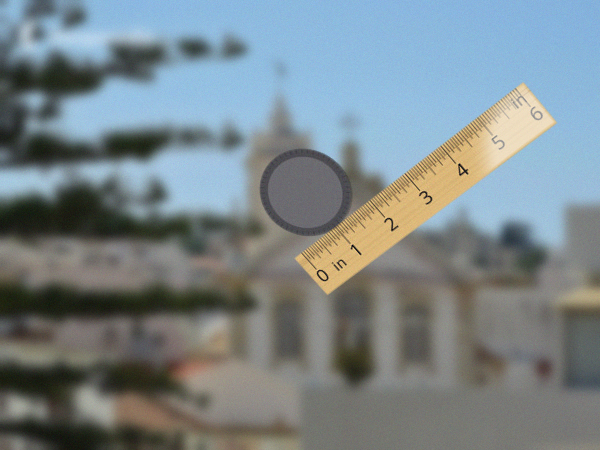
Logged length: 2 in
